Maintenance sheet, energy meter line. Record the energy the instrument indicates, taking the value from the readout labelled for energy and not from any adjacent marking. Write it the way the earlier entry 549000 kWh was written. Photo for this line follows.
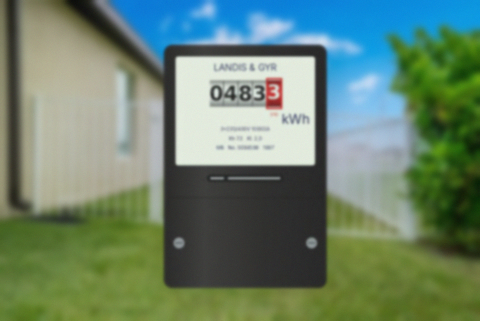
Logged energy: 483.3 kWh
